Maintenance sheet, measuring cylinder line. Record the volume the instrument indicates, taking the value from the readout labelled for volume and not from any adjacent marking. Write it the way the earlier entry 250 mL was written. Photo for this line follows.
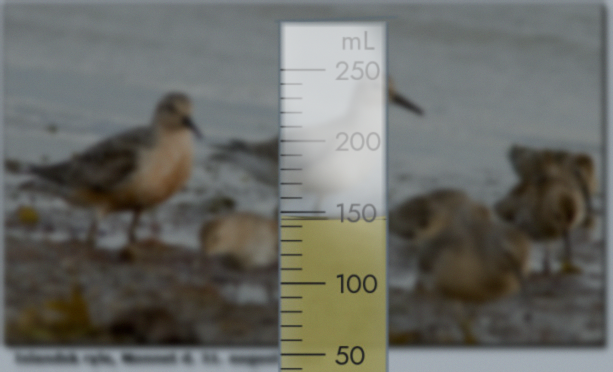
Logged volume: 145 mL
